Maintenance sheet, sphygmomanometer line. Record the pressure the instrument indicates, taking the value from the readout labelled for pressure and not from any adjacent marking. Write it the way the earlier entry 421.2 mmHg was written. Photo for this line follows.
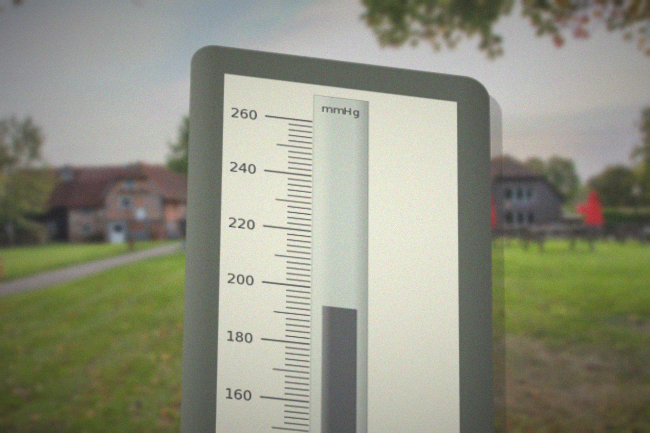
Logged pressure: 194 mmHg
